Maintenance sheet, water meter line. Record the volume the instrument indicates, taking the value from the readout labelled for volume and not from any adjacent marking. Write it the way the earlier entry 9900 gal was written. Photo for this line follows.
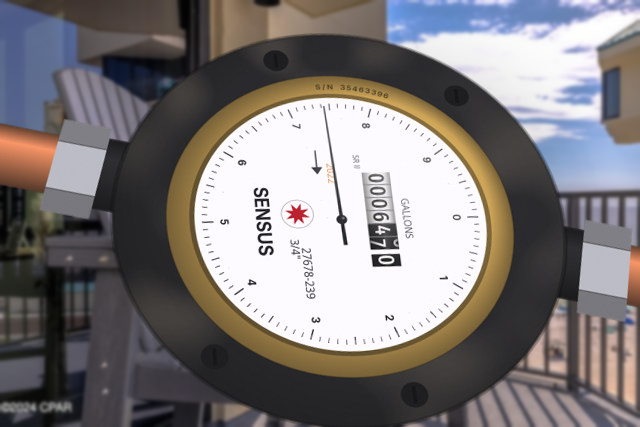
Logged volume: 6467.4 gal
